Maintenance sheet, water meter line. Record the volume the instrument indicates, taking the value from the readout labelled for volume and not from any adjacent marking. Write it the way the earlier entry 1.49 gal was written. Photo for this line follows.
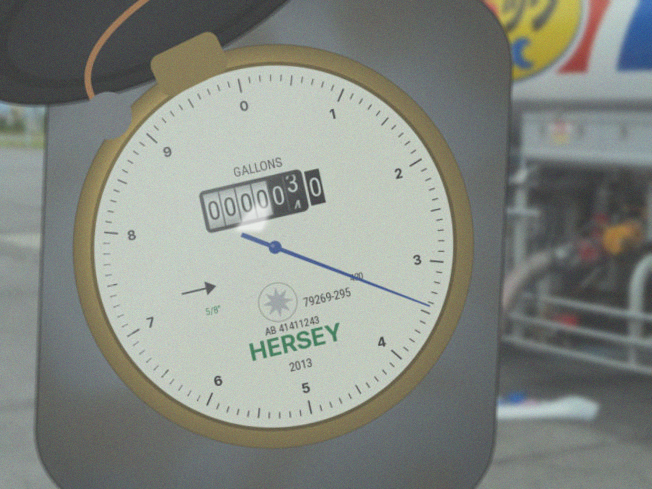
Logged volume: 33.4 gal
